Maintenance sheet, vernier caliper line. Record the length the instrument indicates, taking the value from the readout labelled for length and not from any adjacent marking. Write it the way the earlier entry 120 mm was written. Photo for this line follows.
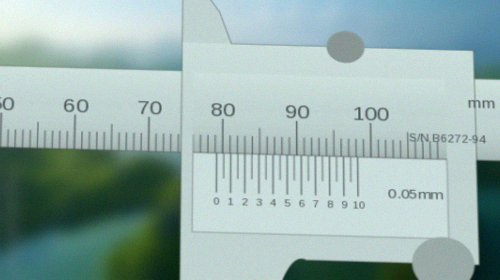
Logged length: 79.2 mm
